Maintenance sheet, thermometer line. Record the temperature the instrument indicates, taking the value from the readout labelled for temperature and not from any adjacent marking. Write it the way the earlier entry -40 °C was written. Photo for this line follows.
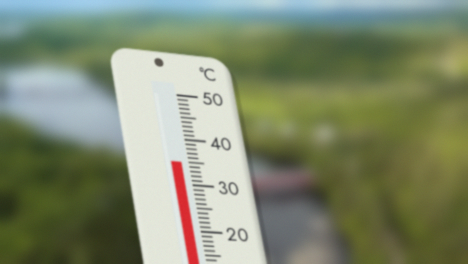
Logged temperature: 35 °C
